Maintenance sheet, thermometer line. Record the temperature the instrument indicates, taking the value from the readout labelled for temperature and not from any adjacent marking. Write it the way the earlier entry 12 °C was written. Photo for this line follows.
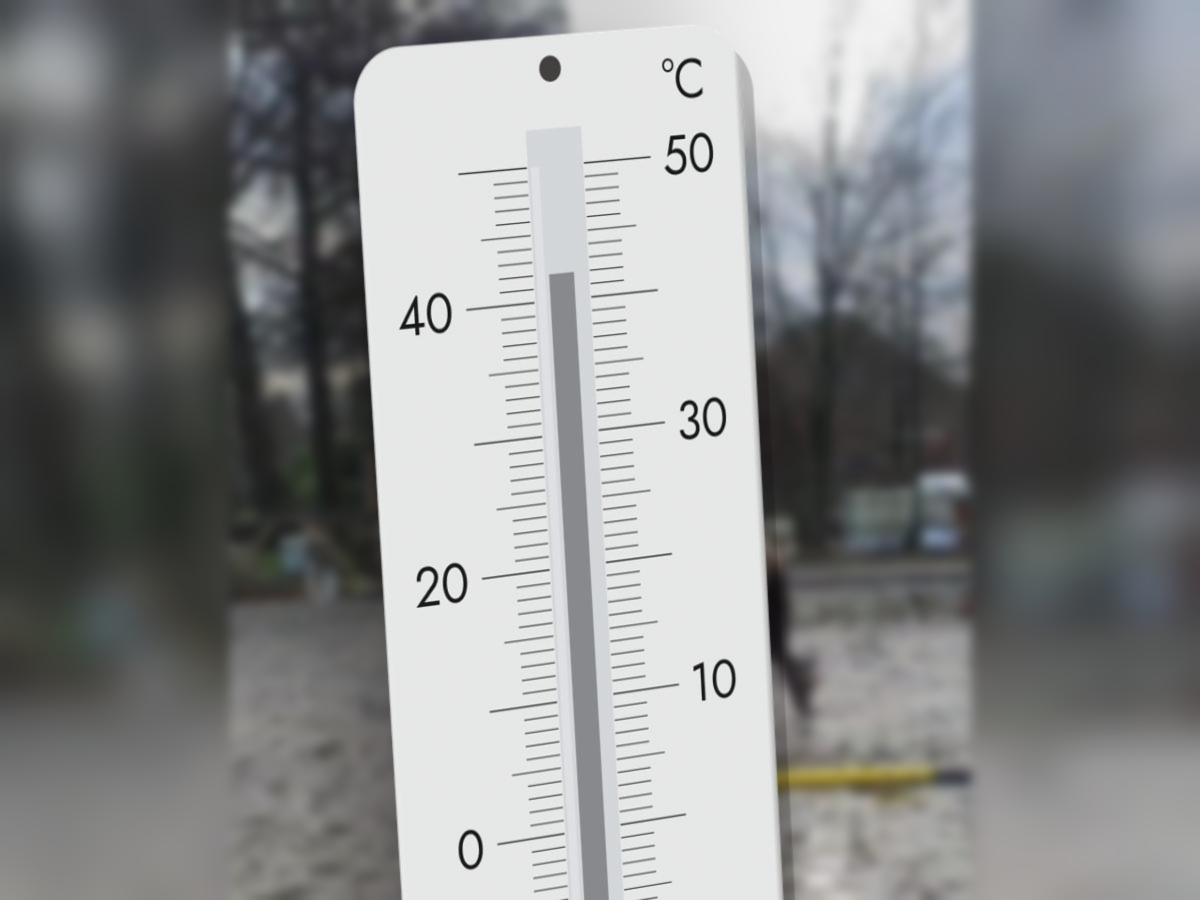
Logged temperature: 42 °C
